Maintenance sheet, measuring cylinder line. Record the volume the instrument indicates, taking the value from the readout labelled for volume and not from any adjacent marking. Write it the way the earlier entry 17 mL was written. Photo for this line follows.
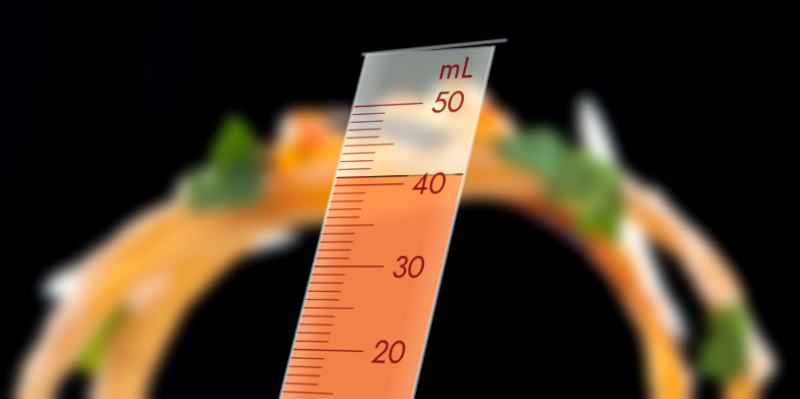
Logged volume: 41 mL
